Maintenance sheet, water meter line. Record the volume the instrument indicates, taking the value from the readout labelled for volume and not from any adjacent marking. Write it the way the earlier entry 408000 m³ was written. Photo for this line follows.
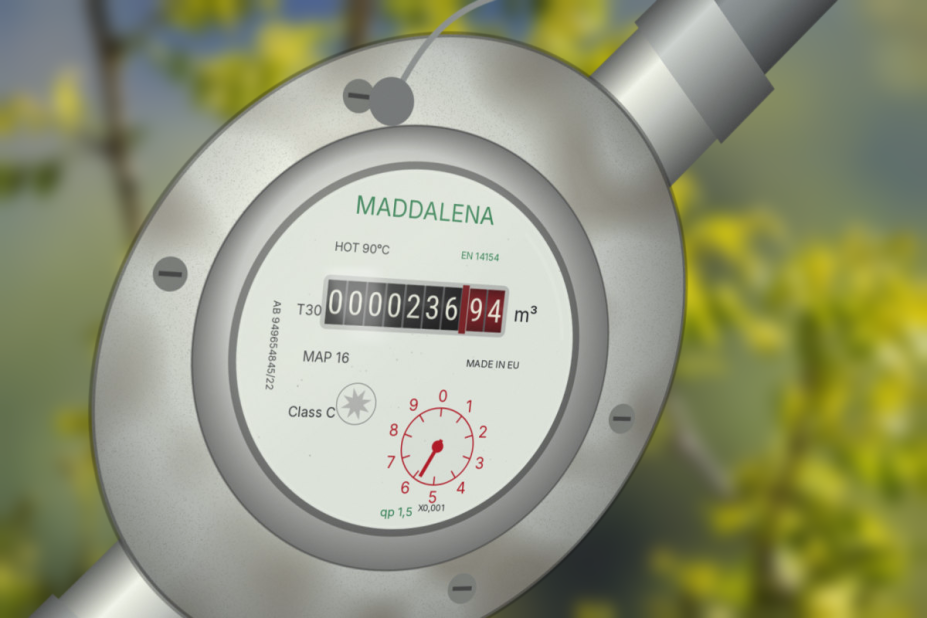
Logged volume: 236.945 m³
